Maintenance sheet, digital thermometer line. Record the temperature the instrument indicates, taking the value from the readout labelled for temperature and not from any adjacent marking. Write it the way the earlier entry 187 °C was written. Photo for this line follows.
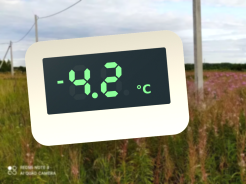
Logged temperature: -4.2 °C
